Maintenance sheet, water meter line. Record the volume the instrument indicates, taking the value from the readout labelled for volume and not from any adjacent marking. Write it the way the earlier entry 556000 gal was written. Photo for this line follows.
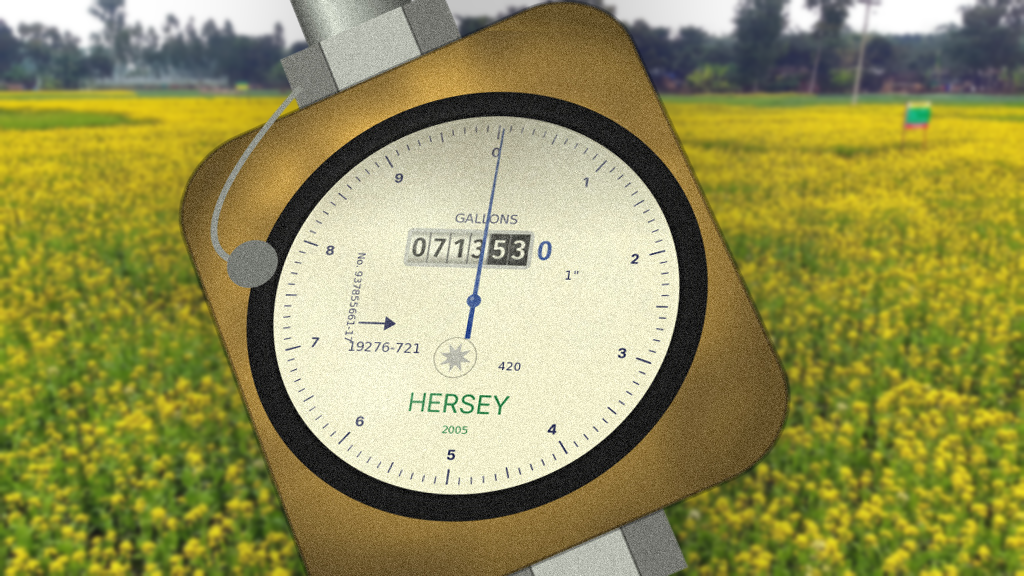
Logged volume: 713530.0 gal
